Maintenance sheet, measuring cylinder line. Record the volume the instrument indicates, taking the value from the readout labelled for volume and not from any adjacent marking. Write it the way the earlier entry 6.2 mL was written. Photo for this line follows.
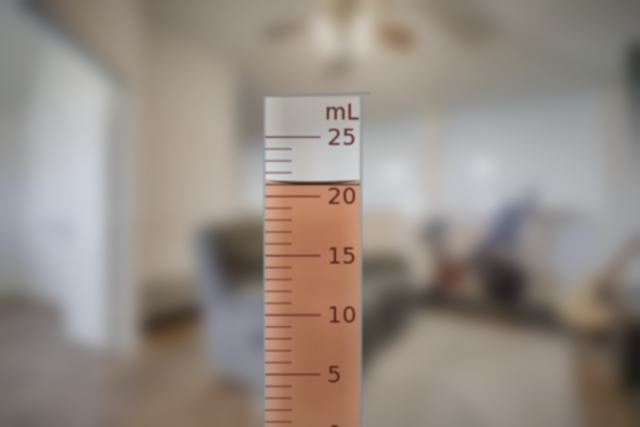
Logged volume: 21 mL
